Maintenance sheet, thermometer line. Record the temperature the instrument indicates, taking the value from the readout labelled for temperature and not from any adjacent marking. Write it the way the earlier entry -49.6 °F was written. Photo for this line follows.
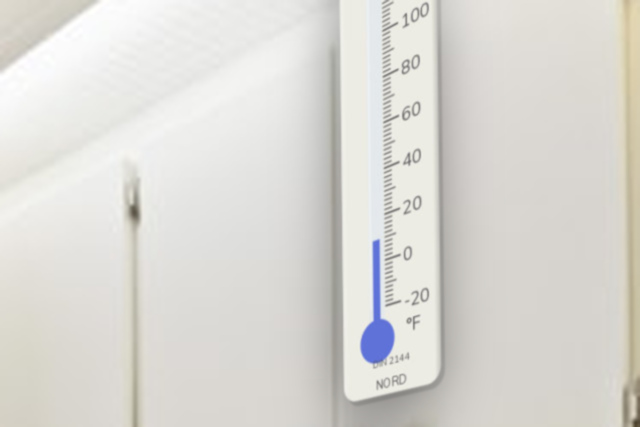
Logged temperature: 10 °F
